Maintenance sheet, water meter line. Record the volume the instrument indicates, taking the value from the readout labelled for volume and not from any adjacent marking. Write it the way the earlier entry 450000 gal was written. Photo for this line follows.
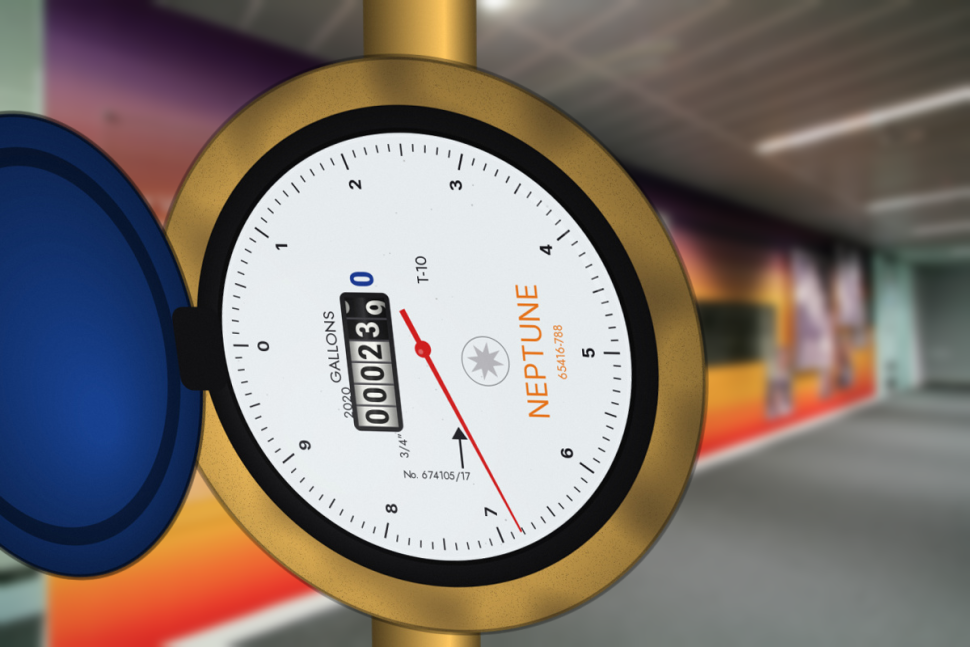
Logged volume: 2386.8 gal
